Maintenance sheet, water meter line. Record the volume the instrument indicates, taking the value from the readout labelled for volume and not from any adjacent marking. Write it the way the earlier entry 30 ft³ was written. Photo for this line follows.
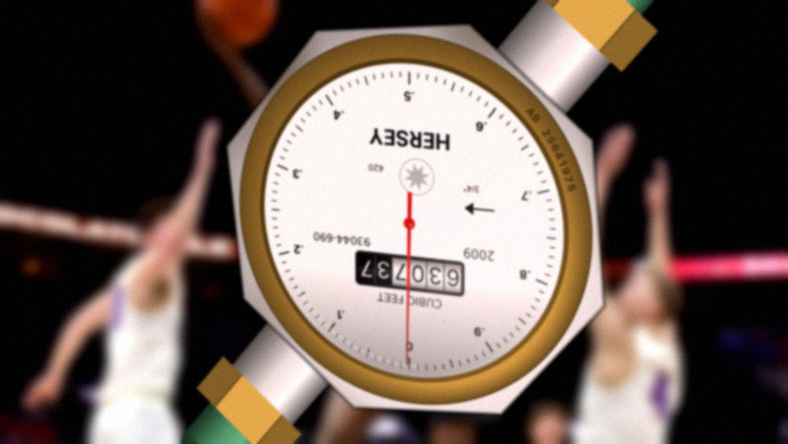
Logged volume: 630737.00 ft³
